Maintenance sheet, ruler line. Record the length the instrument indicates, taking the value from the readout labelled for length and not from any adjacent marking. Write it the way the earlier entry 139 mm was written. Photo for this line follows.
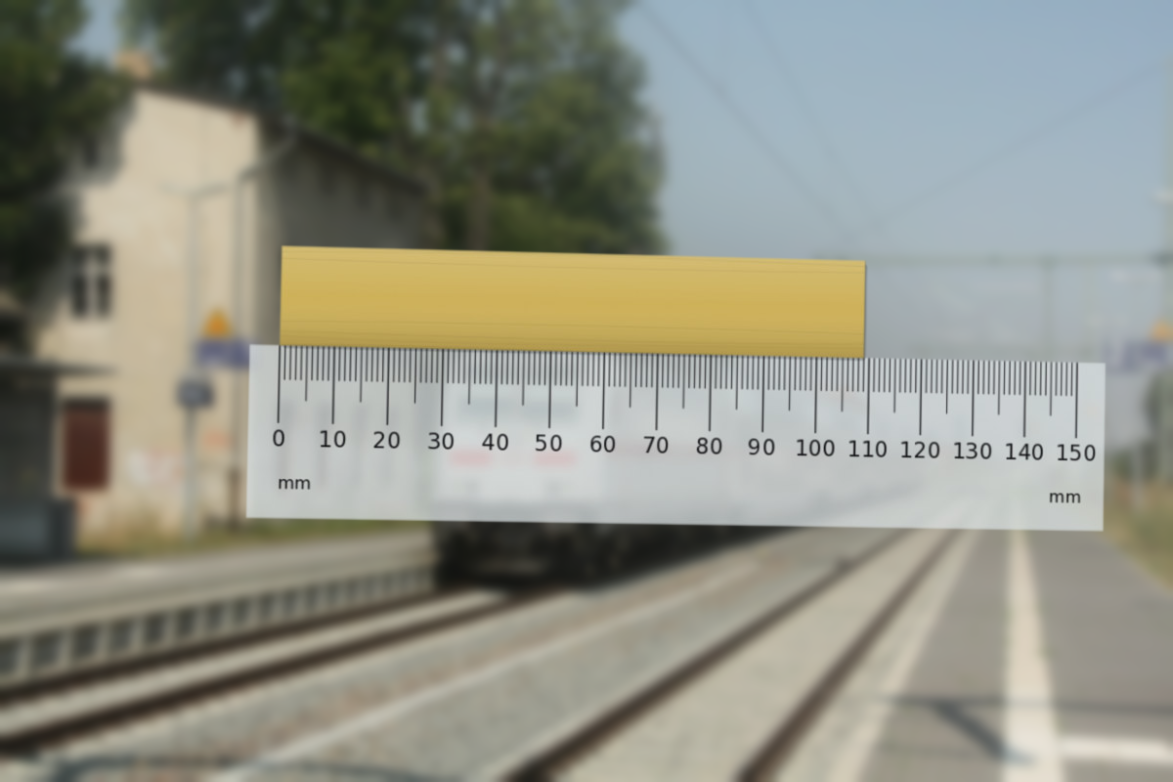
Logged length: 109 mm
